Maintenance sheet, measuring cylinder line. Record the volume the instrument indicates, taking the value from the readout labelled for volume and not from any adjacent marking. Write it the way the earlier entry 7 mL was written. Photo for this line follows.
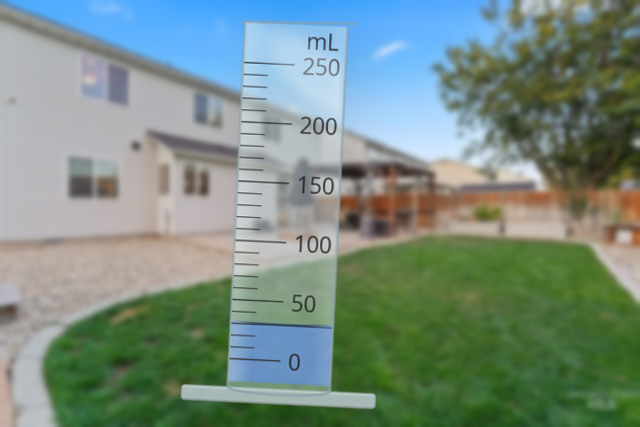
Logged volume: 30 mL
